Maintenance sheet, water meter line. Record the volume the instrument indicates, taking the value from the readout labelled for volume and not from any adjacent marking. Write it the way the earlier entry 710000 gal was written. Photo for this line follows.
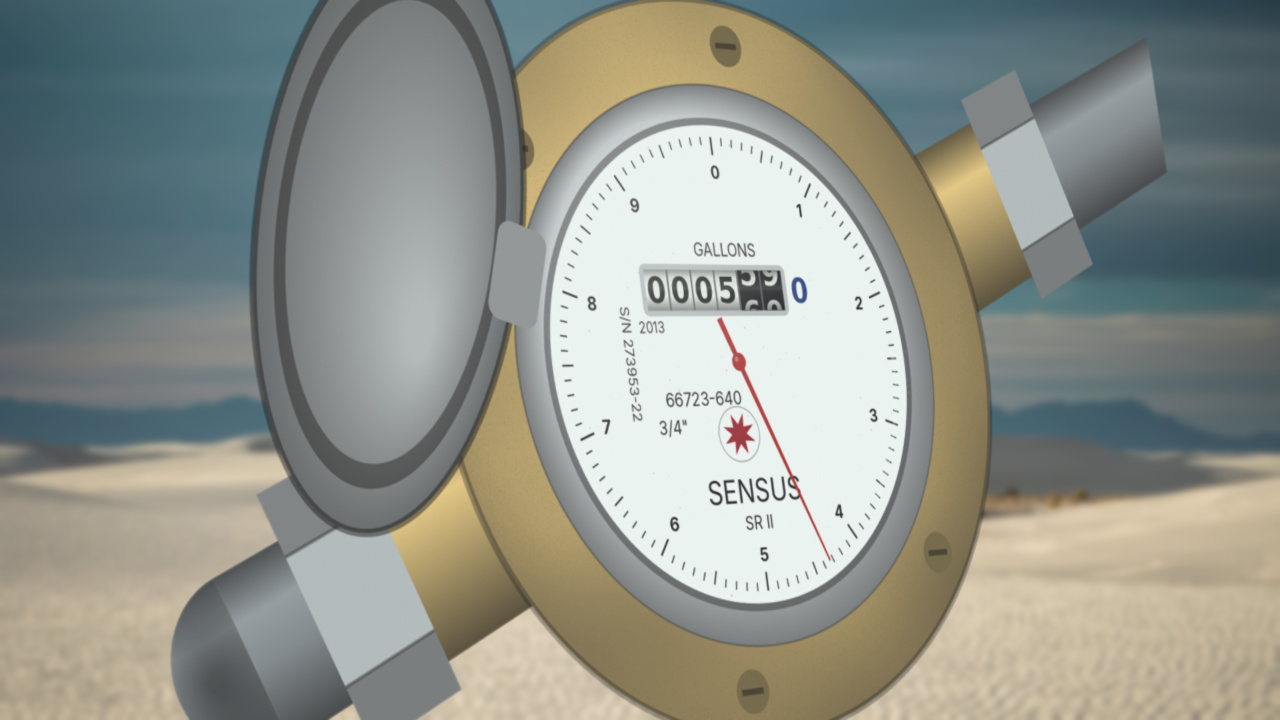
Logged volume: 5594.3 gal
